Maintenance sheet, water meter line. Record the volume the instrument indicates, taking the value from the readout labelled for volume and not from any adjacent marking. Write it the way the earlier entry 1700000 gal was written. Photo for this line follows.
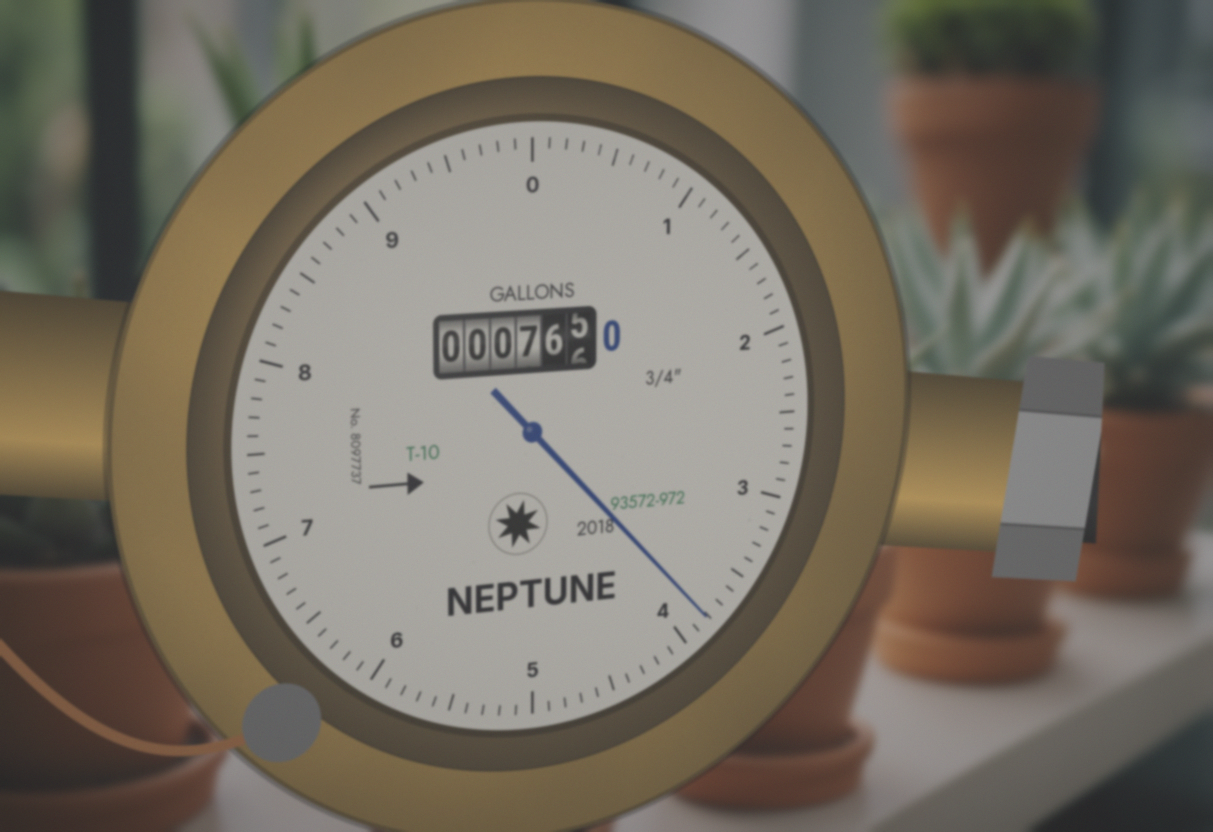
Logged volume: 7653.8 gal
